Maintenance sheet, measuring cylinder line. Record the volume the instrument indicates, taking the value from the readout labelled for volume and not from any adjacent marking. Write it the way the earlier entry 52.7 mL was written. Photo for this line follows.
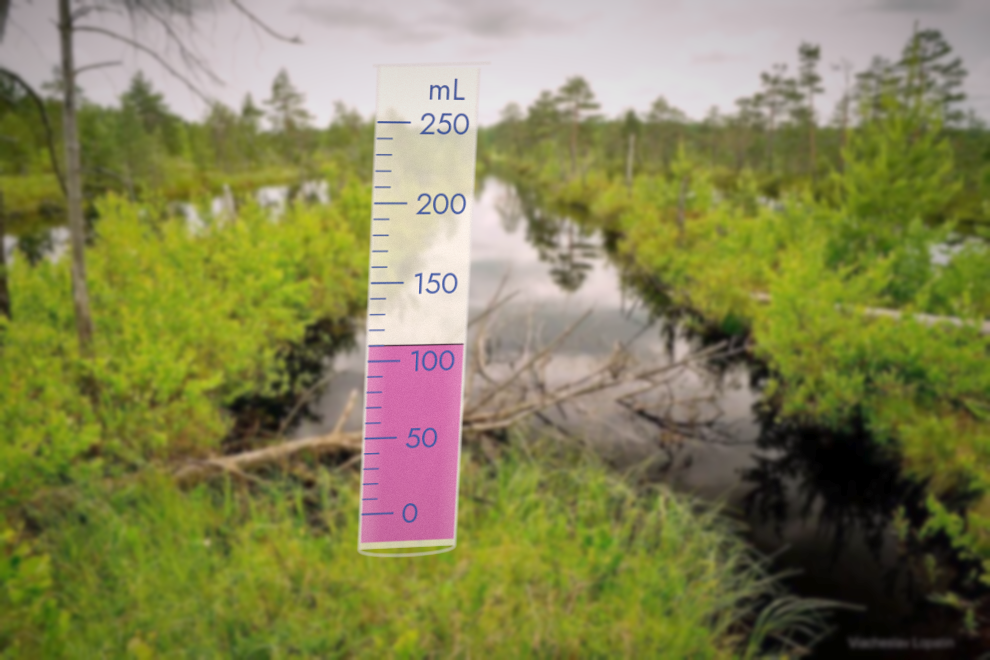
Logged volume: 110 mL
